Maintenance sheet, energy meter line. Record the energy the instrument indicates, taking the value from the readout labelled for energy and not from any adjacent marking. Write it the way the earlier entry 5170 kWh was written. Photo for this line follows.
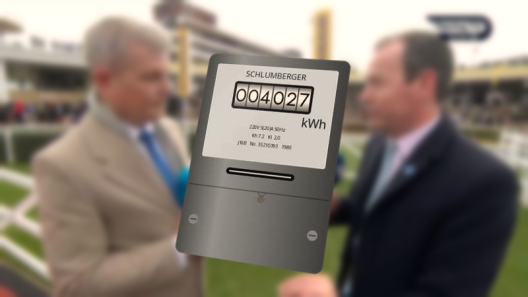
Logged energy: 4027 kWh
